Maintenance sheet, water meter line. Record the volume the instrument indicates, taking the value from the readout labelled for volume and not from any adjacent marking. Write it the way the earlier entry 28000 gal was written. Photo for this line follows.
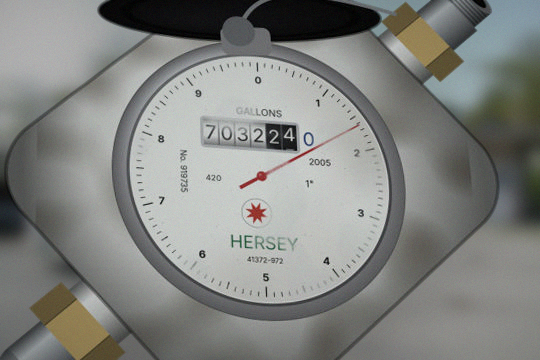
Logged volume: 7032241.6 gal
